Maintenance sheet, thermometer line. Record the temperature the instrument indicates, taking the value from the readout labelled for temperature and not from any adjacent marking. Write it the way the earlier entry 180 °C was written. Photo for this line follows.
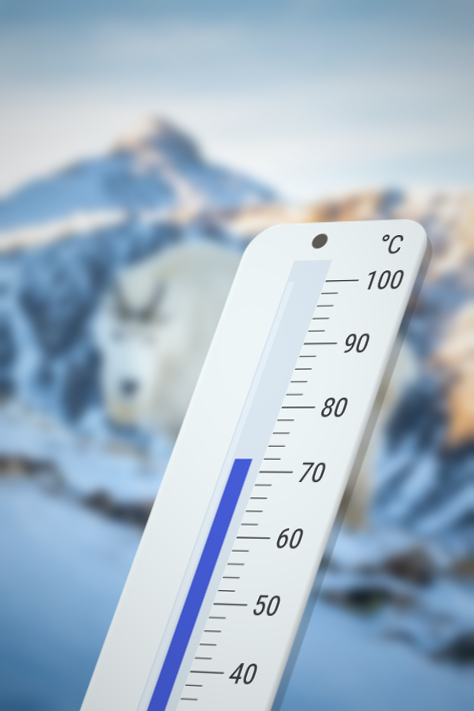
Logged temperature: 72 °C
